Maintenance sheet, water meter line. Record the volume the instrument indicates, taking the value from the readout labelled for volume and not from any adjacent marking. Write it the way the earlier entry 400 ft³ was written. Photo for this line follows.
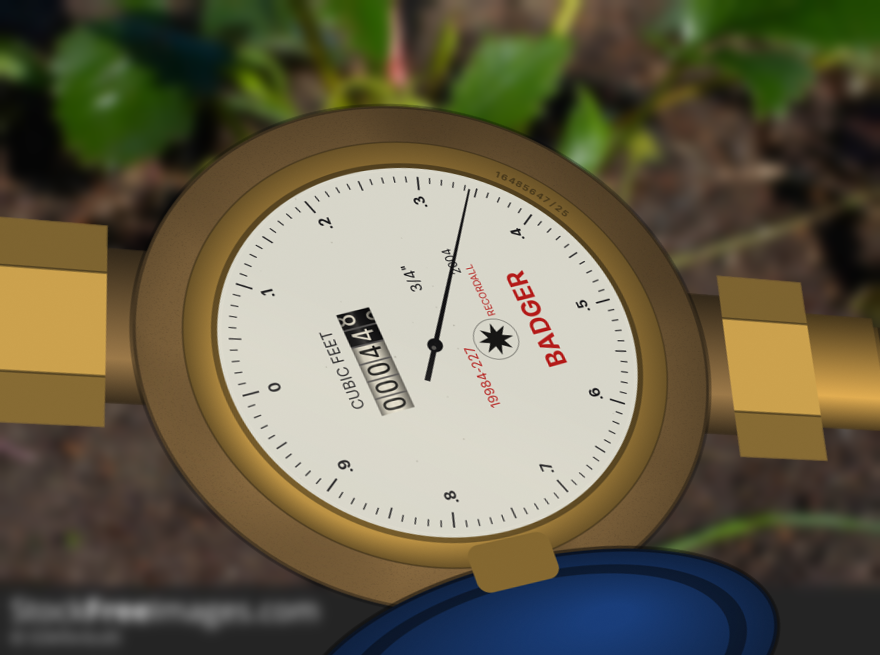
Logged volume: 448.34 ft³
